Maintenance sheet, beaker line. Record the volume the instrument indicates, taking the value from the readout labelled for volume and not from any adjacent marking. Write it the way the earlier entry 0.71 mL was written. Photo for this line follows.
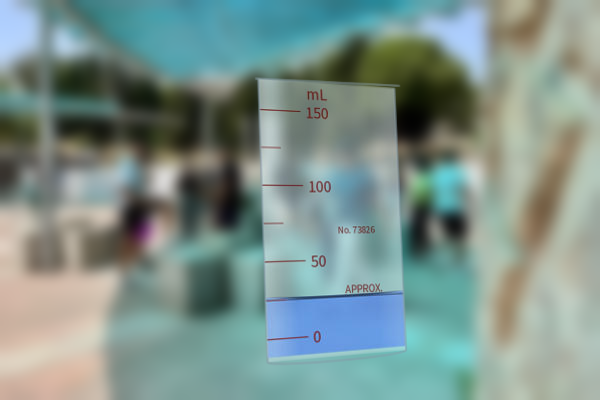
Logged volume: 25 mL
